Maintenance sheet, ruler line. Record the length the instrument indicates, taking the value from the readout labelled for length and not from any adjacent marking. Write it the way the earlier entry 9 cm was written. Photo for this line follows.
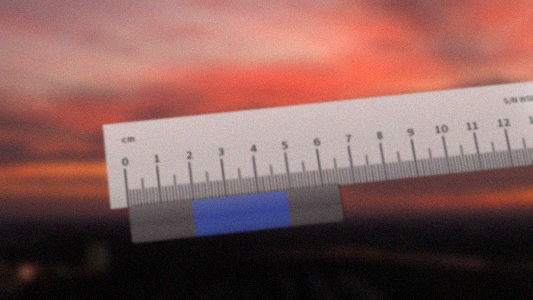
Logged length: 6.5 cm
